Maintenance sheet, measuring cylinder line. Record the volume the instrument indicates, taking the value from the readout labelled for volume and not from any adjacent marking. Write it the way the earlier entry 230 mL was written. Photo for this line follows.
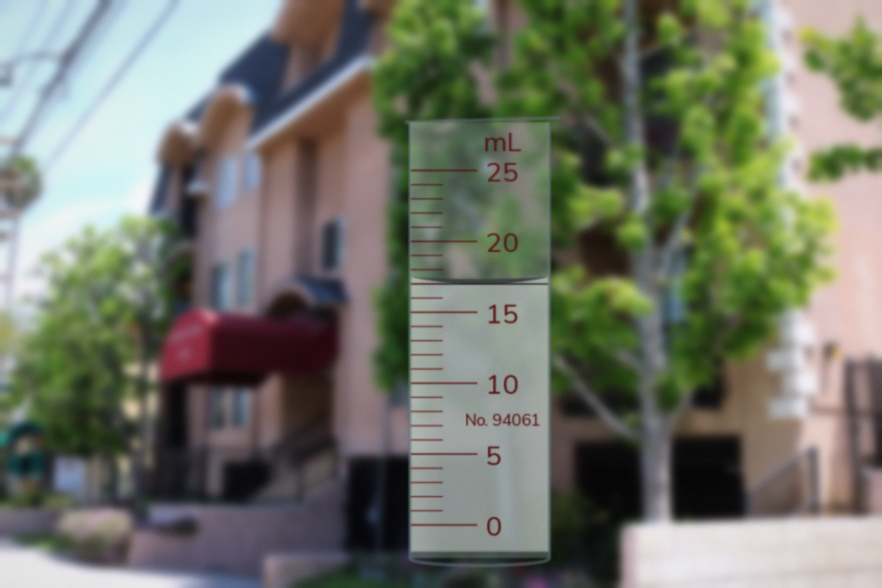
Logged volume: 17 mL
